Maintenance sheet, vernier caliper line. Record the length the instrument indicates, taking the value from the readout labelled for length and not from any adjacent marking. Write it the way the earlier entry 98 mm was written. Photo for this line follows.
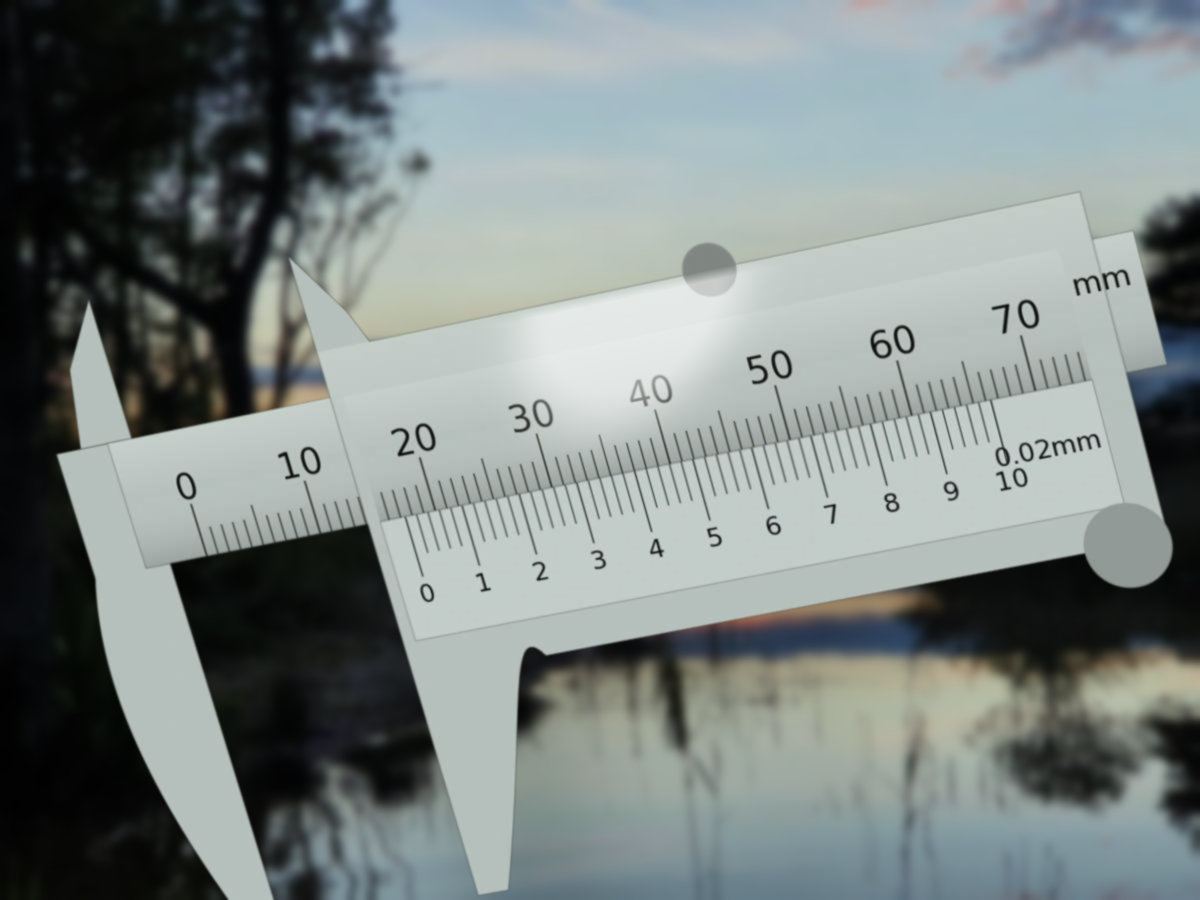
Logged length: 17.4 mm
